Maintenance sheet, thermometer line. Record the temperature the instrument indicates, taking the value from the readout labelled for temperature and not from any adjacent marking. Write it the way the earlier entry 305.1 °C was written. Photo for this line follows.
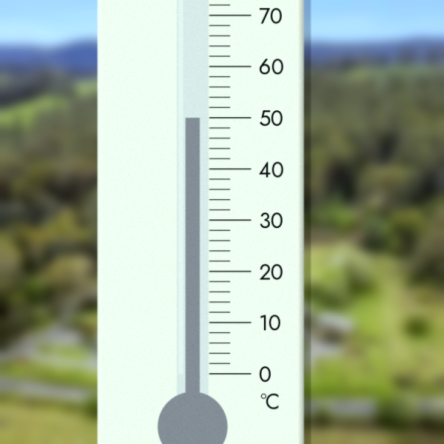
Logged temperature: 50 °C
